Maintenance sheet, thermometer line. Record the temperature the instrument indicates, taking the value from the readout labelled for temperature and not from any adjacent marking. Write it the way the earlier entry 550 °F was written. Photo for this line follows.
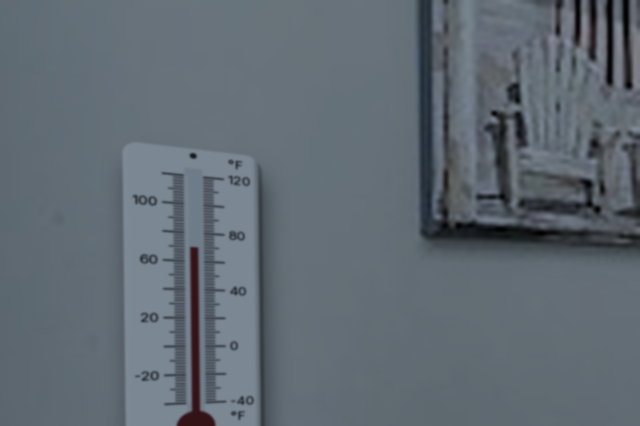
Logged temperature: 70 °F
